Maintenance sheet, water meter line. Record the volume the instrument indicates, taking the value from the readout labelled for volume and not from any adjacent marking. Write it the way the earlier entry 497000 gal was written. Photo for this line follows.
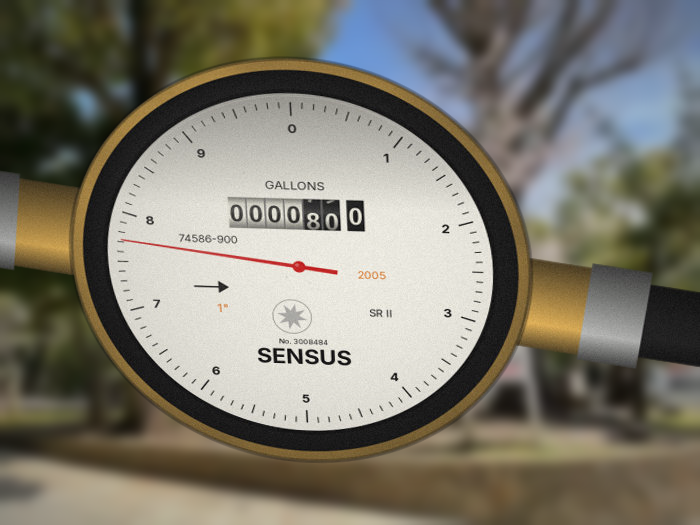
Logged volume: 797.7 gal
